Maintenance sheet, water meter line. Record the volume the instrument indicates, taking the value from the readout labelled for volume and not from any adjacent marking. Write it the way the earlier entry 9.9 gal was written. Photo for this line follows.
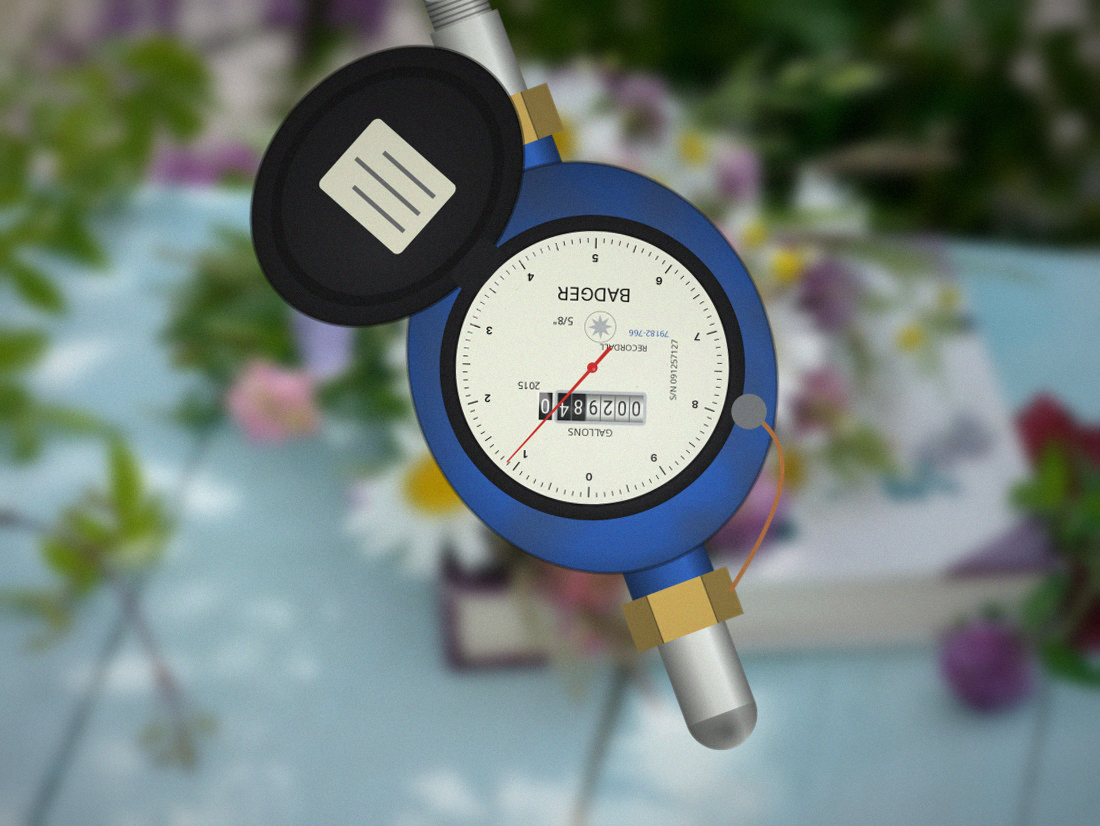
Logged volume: 29841.1 gal
